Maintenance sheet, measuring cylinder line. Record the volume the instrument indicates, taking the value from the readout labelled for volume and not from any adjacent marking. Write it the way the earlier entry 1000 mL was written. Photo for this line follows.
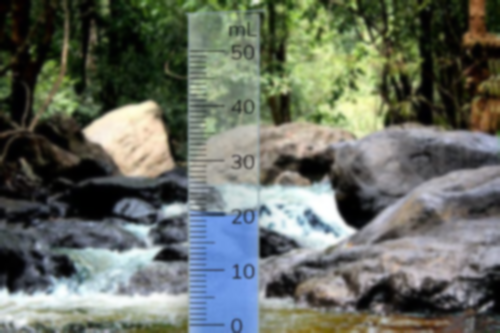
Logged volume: 20 mL
